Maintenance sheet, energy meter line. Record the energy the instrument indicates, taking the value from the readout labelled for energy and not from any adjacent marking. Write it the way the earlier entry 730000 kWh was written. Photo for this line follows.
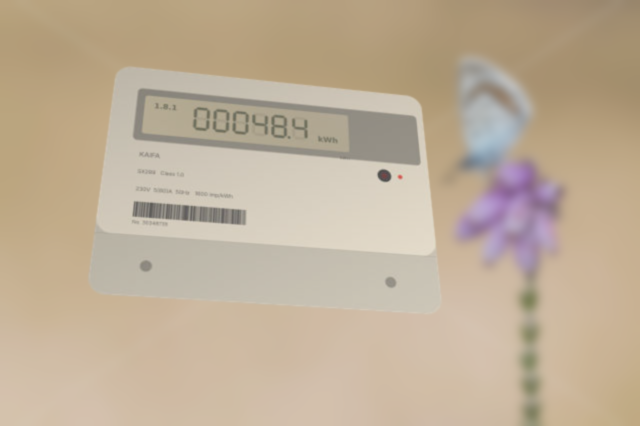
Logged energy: 48.4 kWh
